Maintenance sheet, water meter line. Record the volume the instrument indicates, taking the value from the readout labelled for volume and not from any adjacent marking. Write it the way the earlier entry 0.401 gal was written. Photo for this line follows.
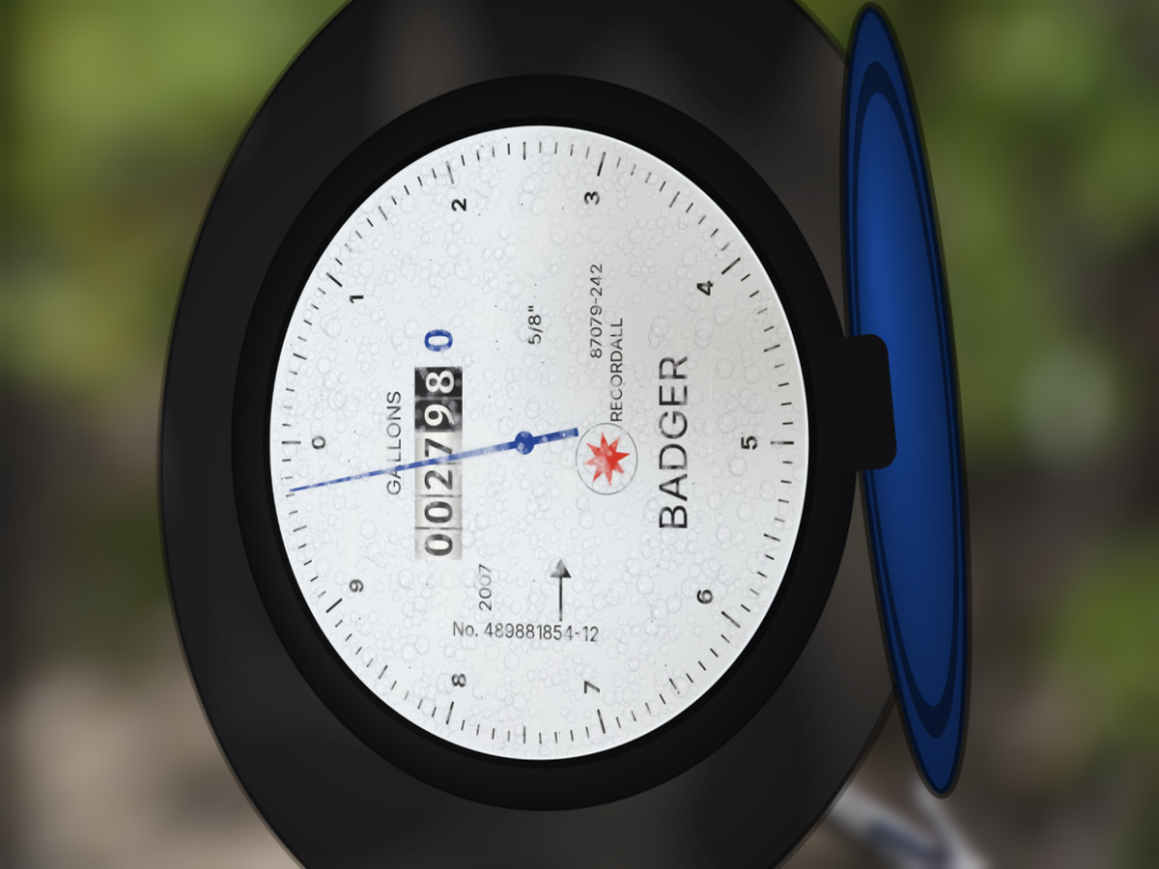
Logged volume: 27979.7 gal
